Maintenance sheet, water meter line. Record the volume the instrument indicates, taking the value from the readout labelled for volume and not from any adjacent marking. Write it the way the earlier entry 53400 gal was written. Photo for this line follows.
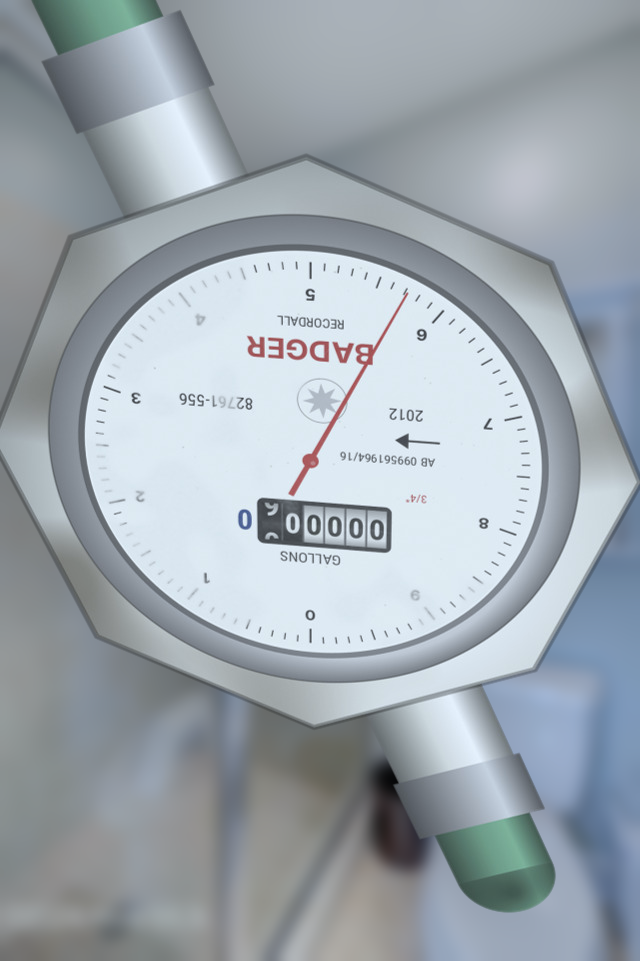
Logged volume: 55.7 gal
